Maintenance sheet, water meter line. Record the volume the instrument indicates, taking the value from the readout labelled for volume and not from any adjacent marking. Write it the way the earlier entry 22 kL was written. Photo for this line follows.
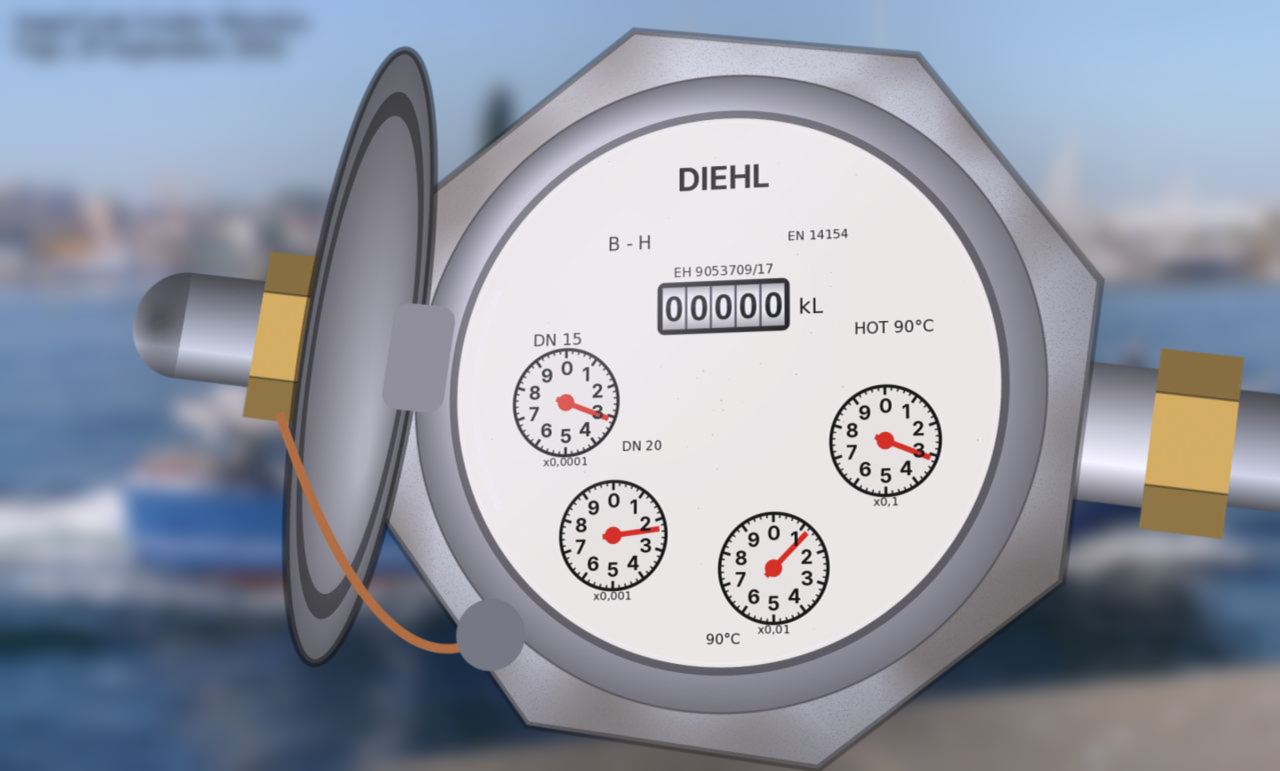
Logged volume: 0.3123 kL
